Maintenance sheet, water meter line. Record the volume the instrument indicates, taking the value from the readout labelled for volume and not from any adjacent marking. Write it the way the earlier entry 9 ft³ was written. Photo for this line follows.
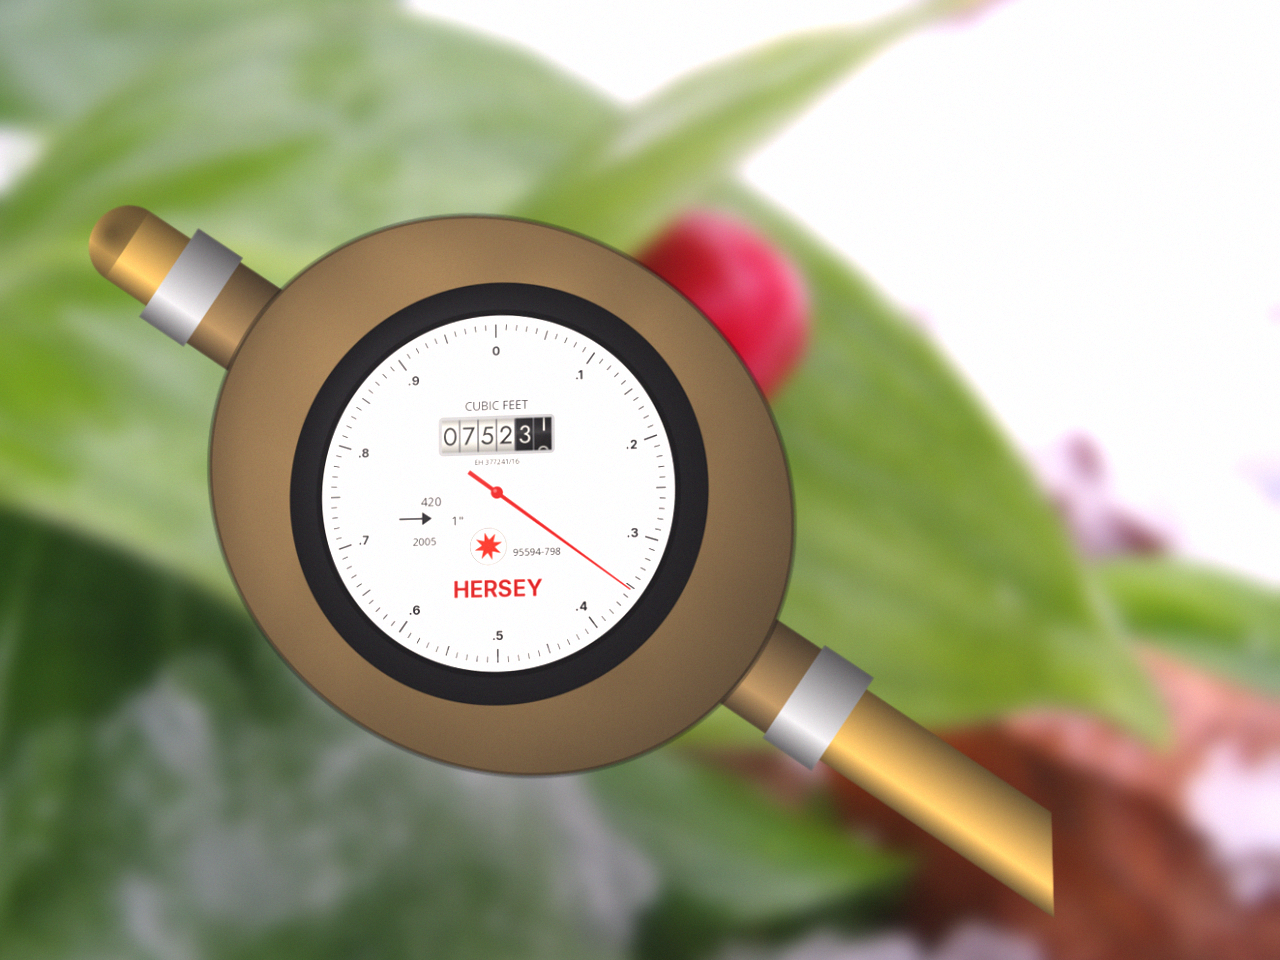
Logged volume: 75231.35 ft³
